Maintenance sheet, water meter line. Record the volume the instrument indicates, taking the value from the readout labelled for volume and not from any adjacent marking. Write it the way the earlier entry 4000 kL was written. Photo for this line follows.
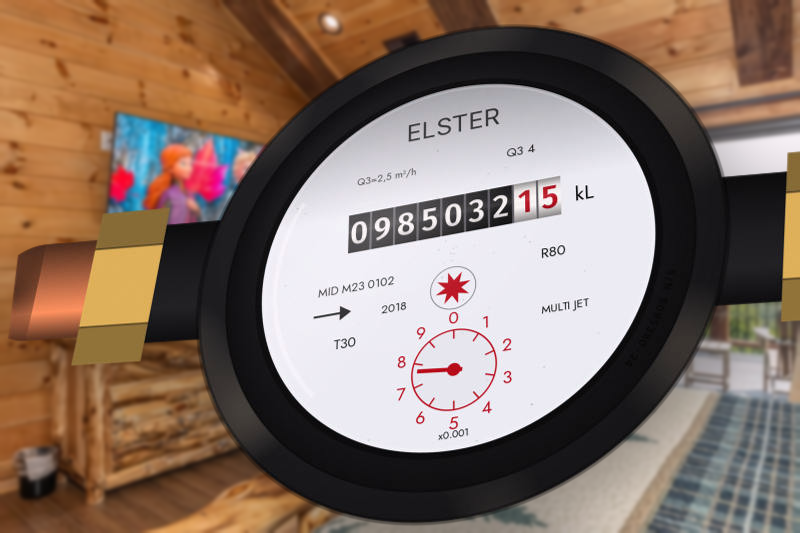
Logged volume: 985032.157 kL
